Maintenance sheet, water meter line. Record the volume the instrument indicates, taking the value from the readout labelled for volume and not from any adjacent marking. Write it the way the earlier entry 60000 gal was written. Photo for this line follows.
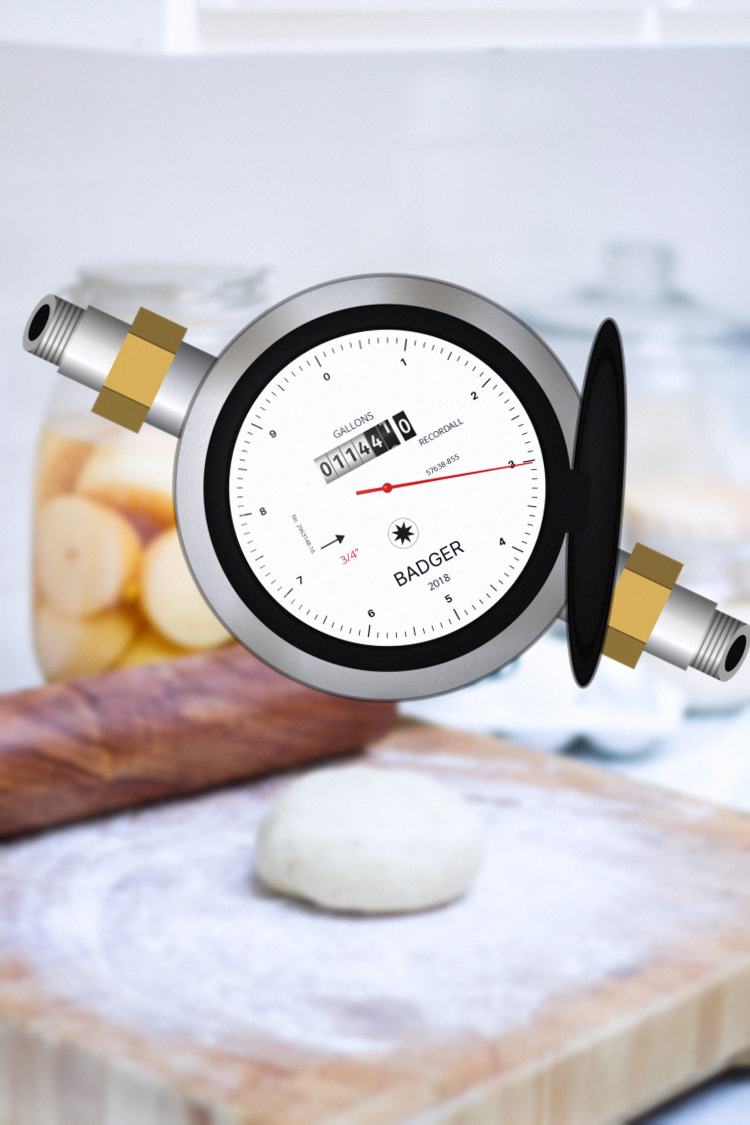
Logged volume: 114413.0 gal
